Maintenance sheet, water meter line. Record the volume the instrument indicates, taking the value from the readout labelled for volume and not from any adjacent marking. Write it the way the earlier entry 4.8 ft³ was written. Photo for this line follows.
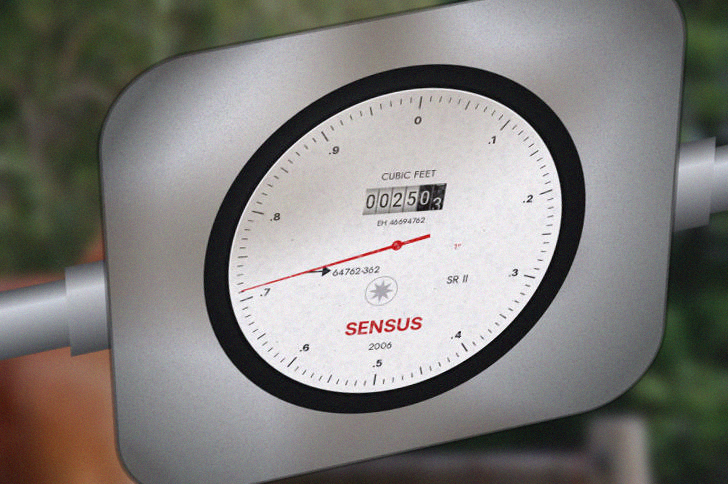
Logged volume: 2502.71 ft³
